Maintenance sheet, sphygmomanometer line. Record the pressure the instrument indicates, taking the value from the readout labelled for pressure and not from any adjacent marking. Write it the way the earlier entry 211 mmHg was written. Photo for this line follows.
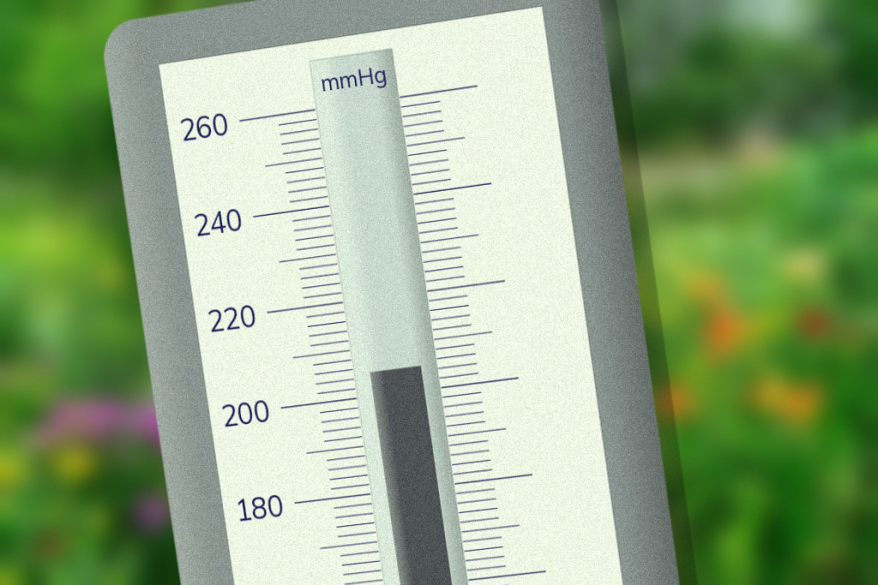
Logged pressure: 205 mmHg
